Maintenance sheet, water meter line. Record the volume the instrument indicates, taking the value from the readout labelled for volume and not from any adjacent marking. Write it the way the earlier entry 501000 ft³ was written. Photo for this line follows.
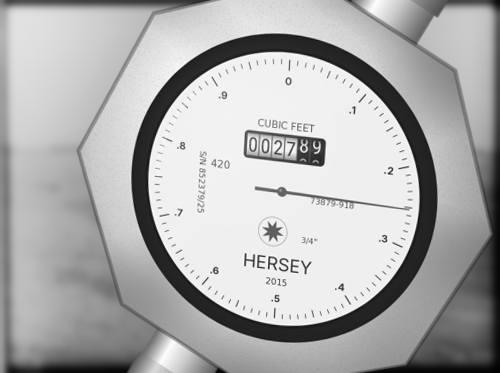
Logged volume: 2789.25 ft³
